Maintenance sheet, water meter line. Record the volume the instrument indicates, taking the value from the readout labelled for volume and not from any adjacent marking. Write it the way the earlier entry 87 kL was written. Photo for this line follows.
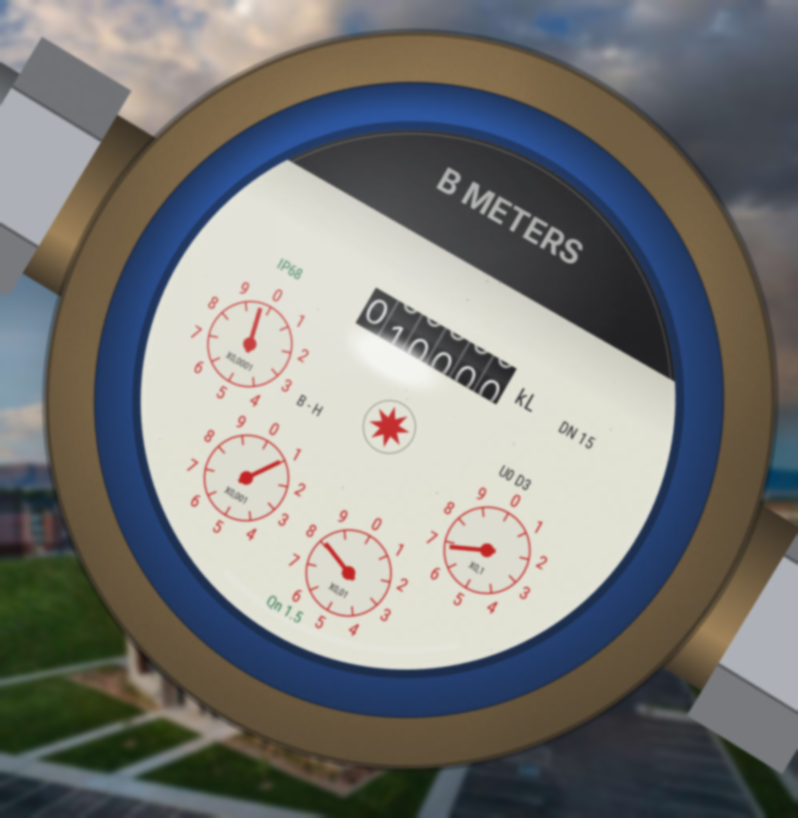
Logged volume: 9999.6809 kL
